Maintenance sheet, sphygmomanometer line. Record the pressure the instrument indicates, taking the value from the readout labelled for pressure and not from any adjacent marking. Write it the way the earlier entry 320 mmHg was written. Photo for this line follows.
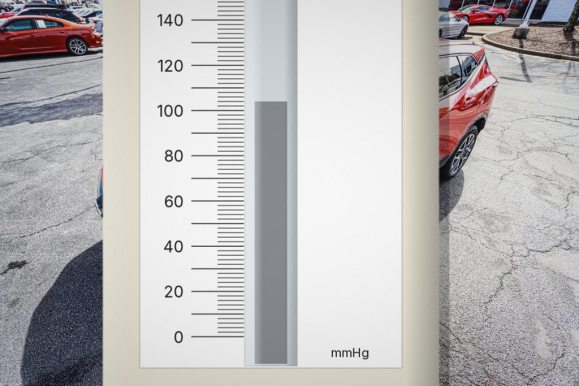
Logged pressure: 104 mmHg
